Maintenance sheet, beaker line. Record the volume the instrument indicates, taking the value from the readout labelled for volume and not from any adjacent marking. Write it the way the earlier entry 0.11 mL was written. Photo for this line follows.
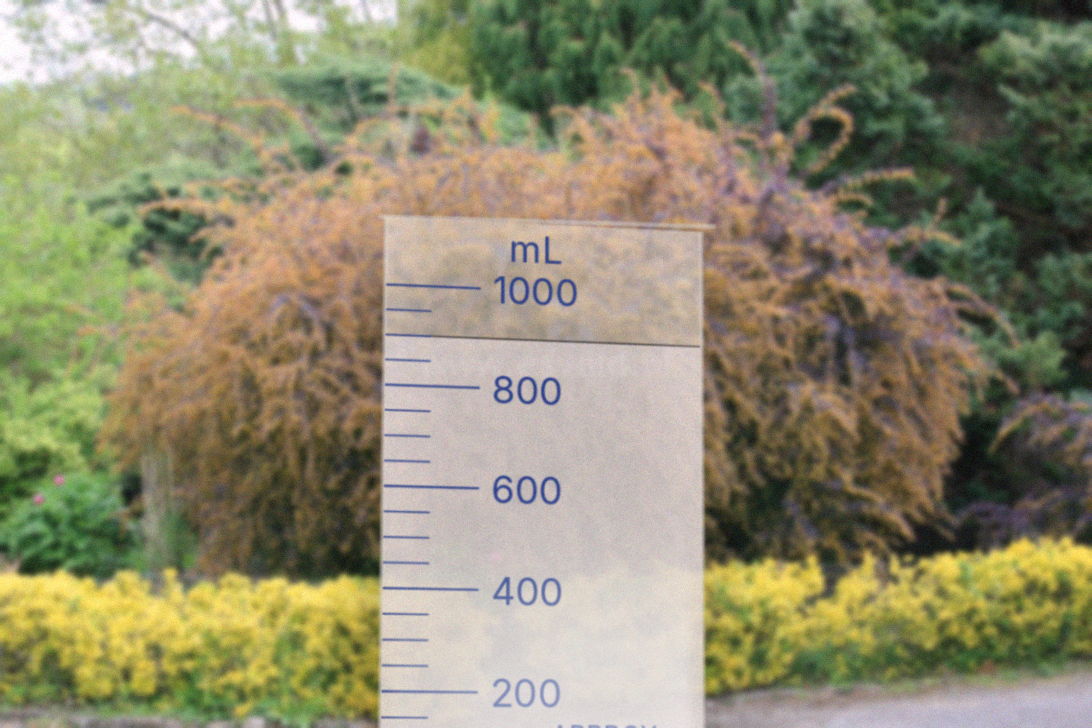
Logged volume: 900 mL
